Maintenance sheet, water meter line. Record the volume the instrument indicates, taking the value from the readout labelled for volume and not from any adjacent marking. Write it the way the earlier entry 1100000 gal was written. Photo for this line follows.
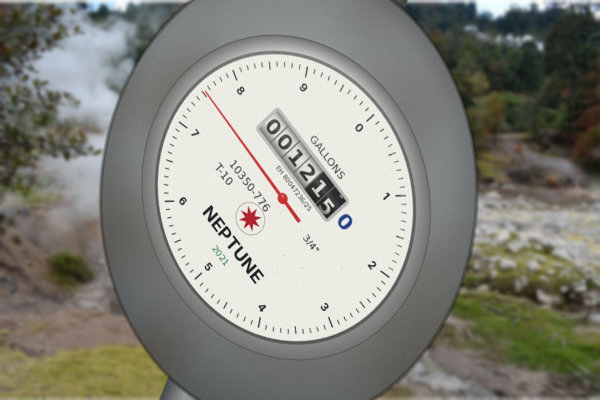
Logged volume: 12147.5 gal
